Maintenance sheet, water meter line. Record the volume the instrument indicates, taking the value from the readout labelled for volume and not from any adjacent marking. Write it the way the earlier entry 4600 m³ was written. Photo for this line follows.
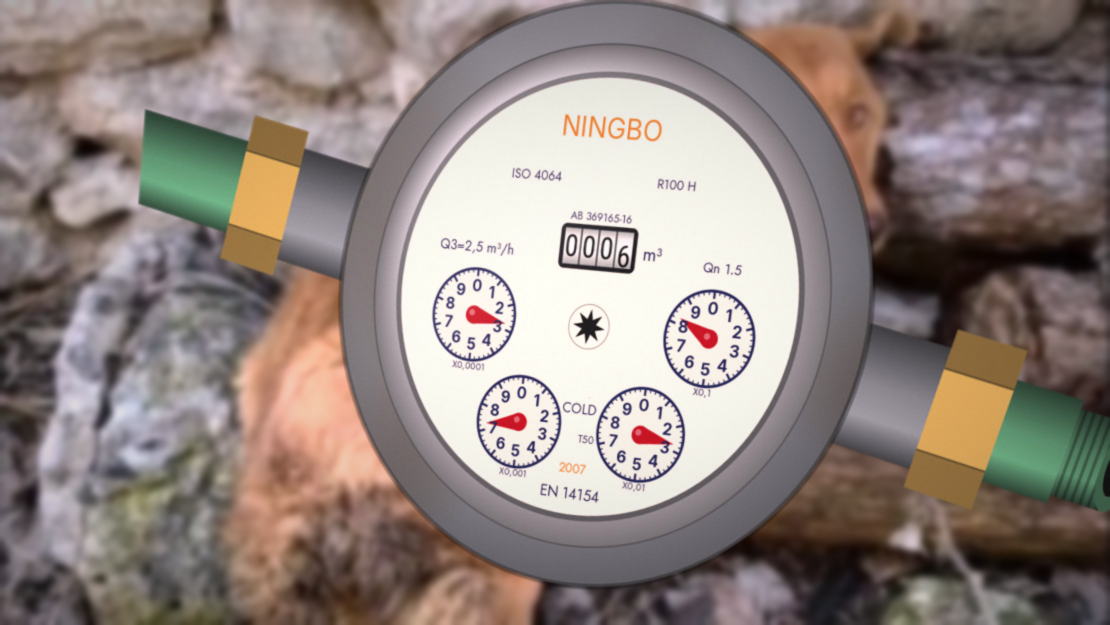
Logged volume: 5.8272 m³
